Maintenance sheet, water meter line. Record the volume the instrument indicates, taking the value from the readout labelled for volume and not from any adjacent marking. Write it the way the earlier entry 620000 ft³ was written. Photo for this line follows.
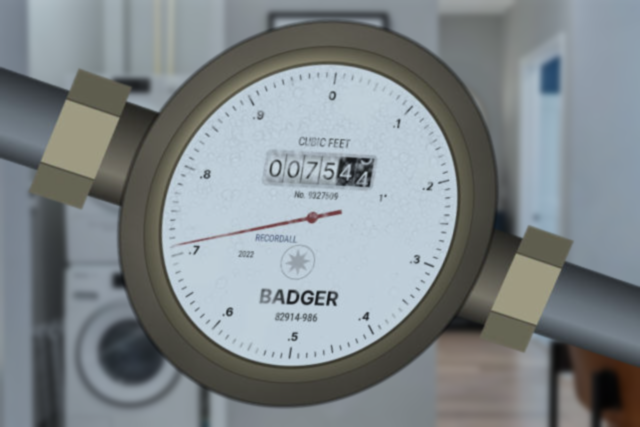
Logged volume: 7543.71 ft³
